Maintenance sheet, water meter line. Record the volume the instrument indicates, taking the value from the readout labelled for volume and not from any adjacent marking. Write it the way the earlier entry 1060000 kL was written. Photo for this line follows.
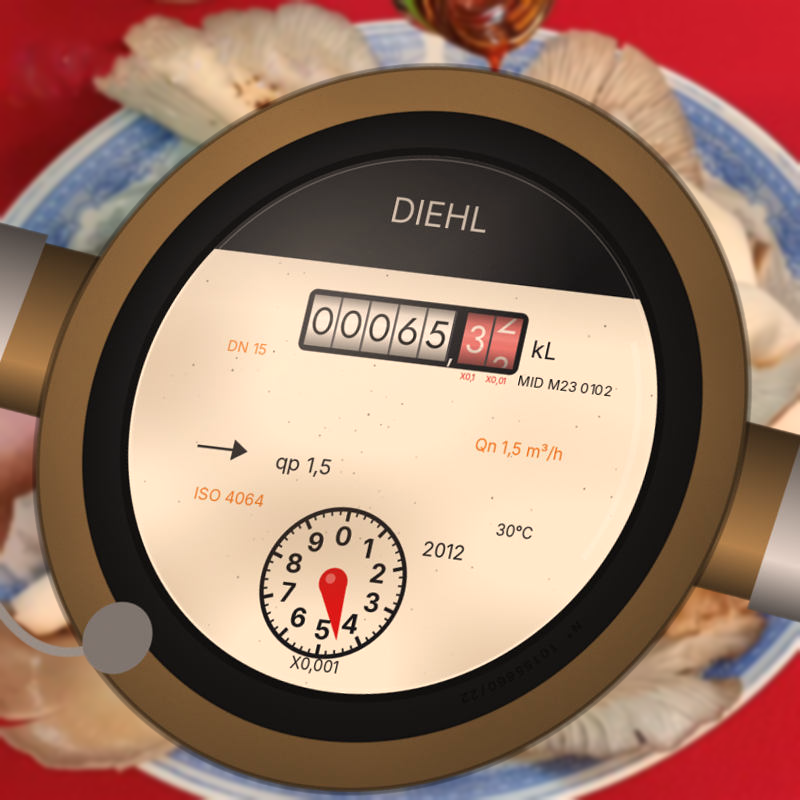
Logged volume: 65.324 kL
